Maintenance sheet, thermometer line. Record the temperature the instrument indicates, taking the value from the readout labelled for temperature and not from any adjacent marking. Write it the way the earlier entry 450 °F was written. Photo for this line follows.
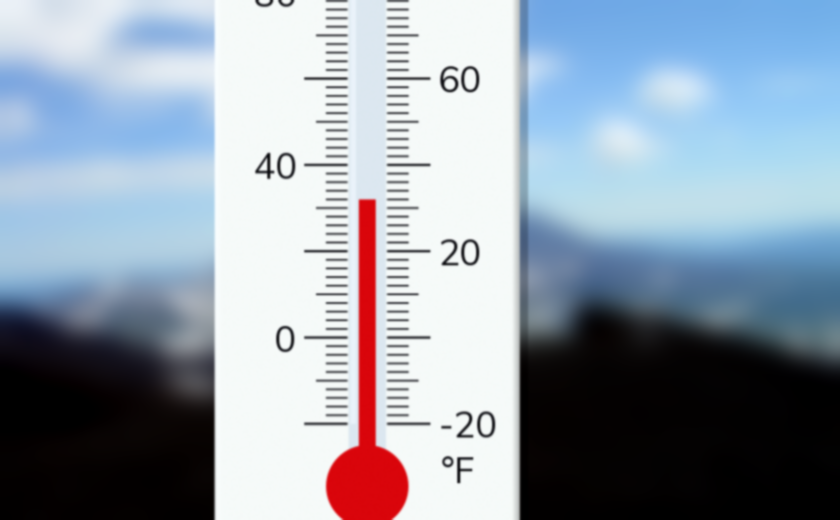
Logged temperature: 32 °F
